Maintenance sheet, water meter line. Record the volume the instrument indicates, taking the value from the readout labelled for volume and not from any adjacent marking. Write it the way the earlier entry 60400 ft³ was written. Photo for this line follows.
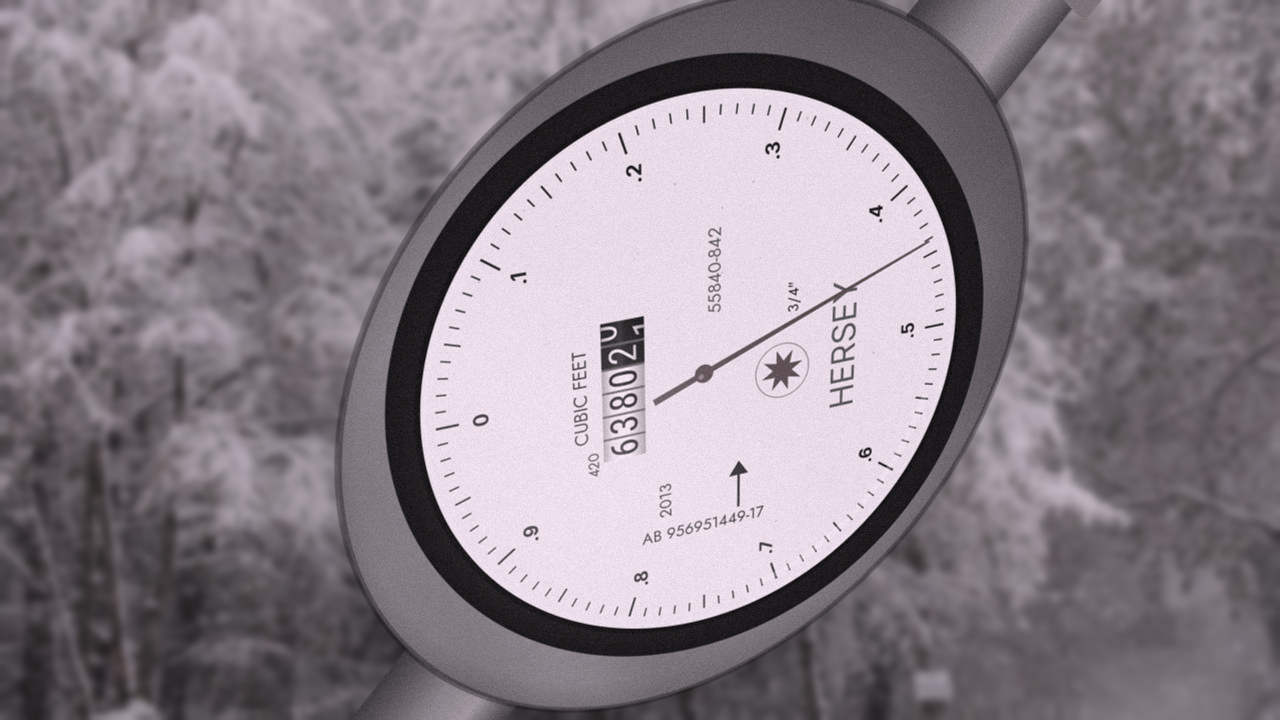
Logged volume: 638020.44 ft³
